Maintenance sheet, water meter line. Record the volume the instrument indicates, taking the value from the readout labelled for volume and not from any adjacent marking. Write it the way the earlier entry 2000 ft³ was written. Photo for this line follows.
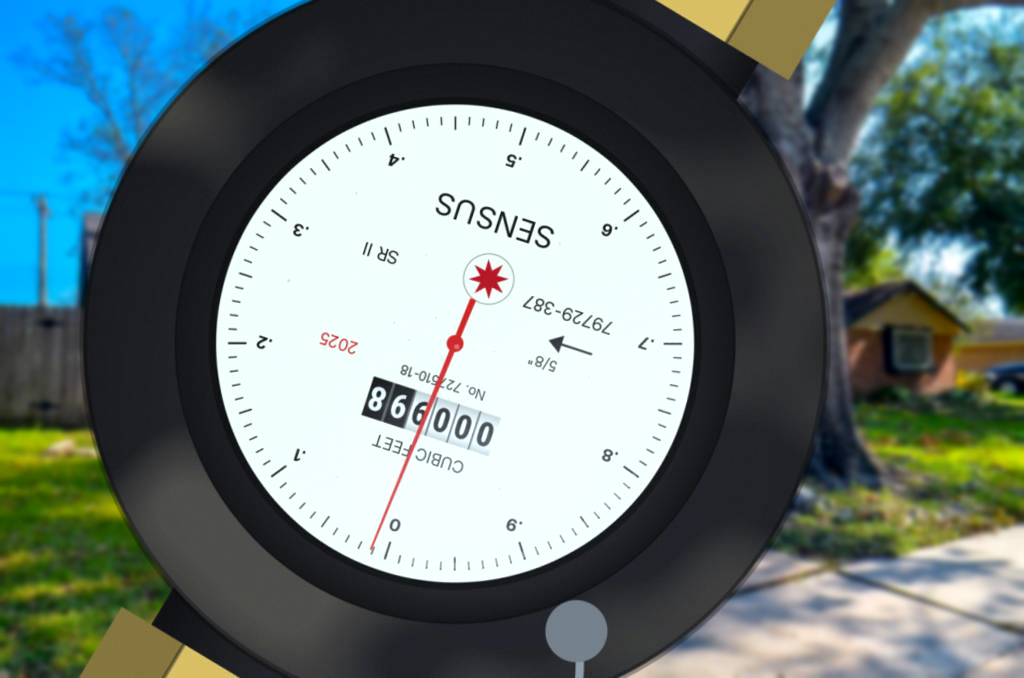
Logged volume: 998.01 ft³
